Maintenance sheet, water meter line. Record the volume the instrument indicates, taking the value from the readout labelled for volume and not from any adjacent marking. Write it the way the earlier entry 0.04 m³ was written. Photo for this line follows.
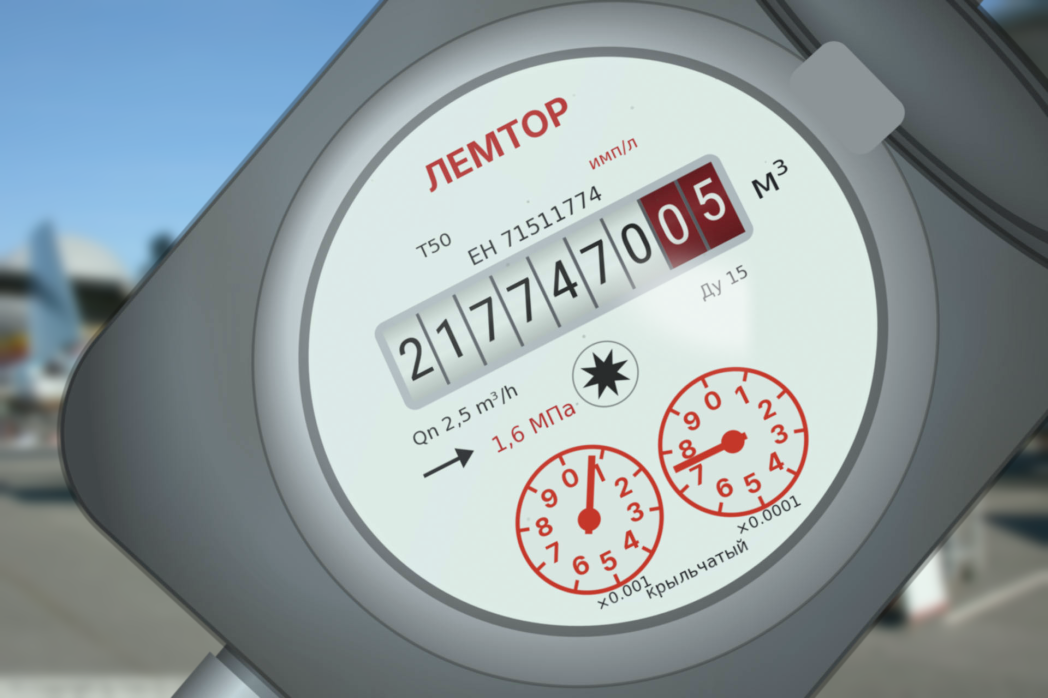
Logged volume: 2177470.0507 m³
